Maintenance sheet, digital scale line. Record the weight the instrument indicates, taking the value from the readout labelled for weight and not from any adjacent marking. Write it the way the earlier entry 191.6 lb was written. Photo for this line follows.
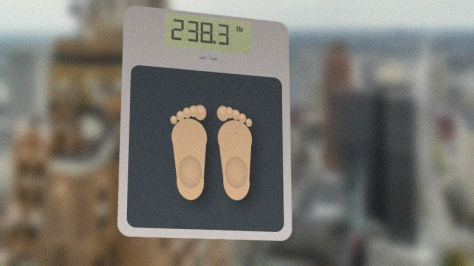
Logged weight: 238.3 lb
